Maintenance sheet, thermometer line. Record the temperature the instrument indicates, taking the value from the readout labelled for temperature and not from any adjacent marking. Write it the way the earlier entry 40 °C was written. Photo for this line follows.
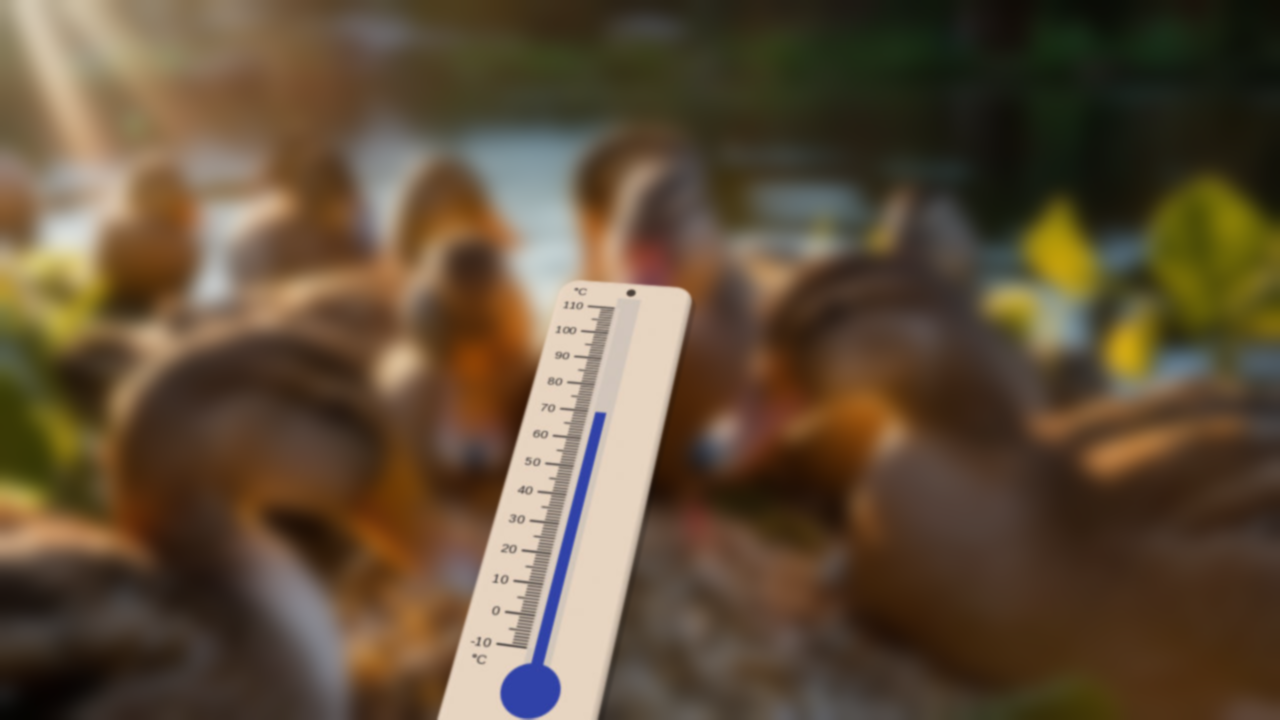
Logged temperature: 70 °C
